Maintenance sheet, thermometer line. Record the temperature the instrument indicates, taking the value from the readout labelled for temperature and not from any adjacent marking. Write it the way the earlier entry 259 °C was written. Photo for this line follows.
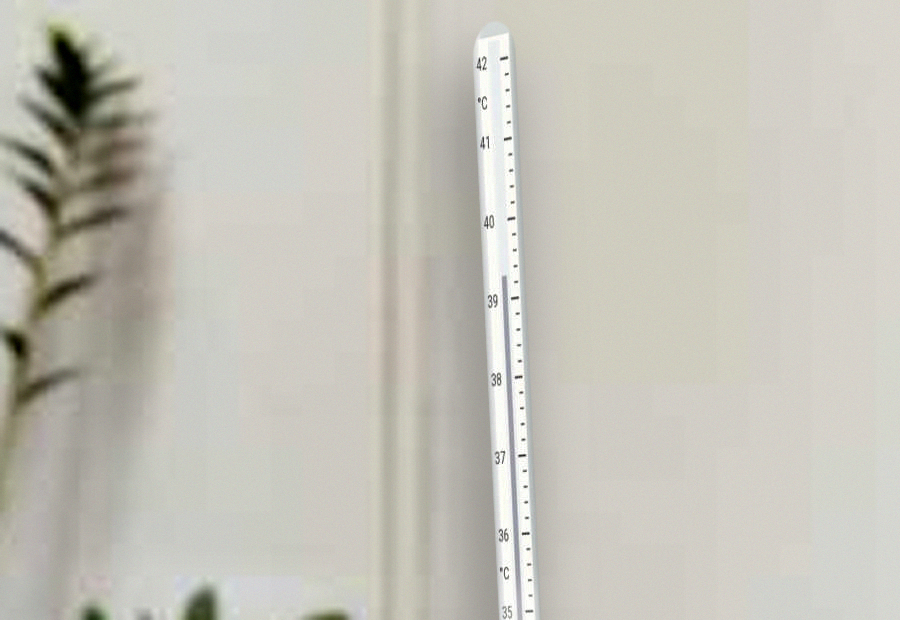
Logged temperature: 39.3 °C
